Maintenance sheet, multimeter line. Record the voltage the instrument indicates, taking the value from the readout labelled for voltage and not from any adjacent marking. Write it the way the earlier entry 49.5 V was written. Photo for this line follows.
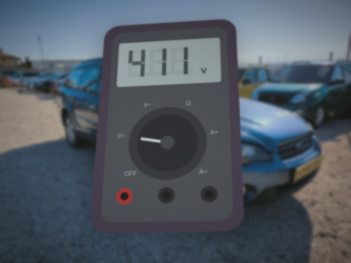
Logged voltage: 411 V
